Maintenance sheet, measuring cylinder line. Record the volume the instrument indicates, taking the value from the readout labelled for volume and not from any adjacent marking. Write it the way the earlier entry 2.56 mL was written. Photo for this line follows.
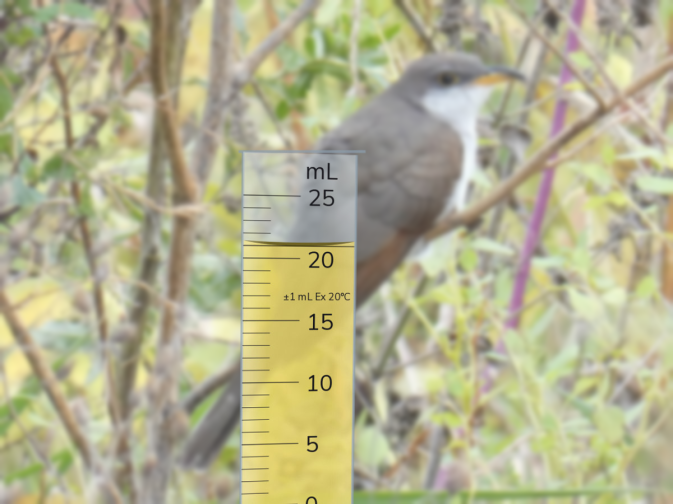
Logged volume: 21 mL
